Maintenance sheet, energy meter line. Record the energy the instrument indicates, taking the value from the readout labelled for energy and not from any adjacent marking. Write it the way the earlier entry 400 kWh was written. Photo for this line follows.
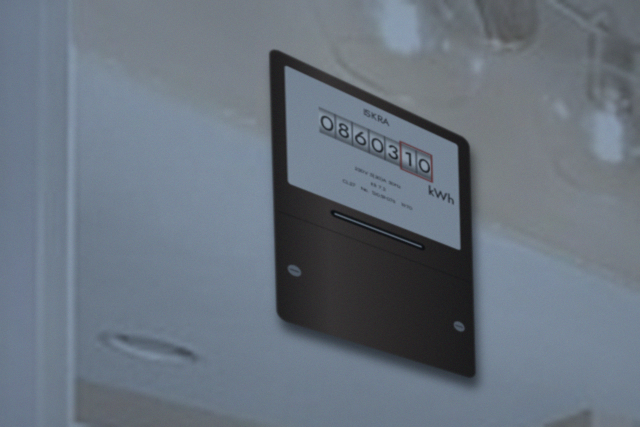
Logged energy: 8603.10 kWh
